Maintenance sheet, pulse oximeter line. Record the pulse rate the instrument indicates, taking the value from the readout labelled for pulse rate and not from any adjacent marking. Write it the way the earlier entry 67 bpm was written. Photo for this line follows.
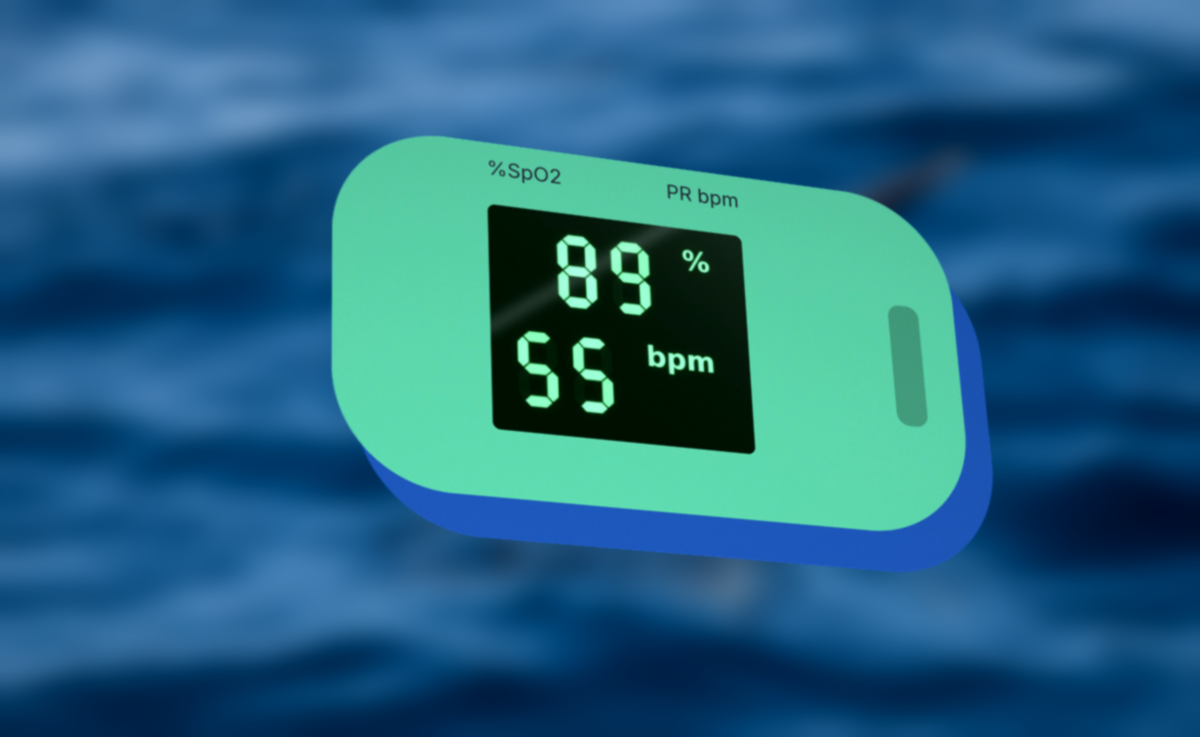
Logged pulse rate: 55 bpm
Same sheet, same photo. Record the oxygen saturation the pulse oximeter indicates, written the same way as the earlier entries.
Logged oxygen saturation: 89 %
